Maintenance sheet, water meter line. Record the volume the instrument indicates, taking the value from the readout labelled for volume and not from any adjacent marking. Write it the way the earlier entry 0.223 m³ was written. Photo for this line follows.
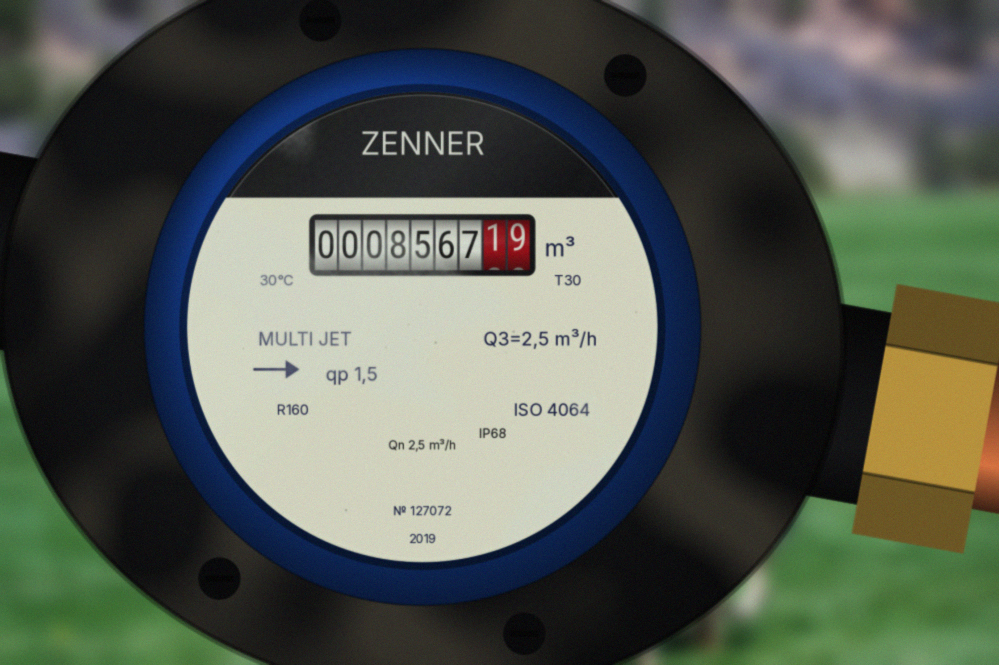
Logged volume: 8567.19 m³
